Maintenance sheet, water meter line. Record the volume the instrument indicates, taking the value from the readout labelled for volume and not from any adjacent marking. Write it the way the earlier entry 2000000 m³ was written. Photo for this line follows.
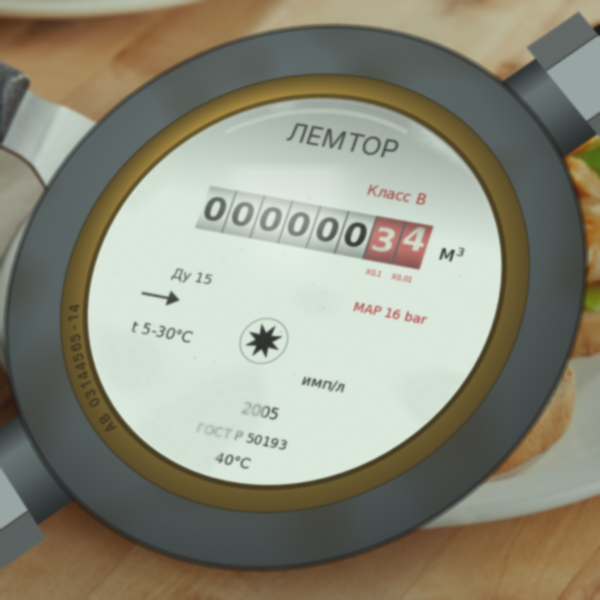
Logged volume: 0.34 m³
